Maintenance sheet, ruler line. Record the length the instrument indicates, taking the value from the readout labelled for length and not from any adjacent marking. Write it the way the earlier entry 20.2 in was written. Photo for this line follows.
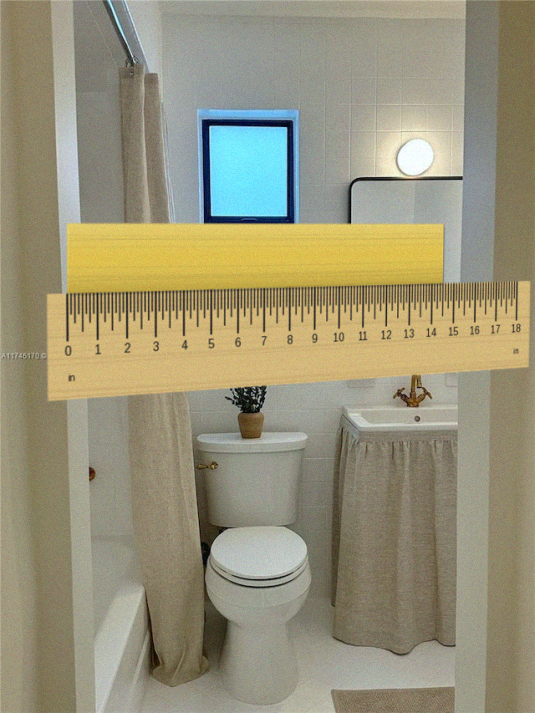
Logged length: 14.5 in
